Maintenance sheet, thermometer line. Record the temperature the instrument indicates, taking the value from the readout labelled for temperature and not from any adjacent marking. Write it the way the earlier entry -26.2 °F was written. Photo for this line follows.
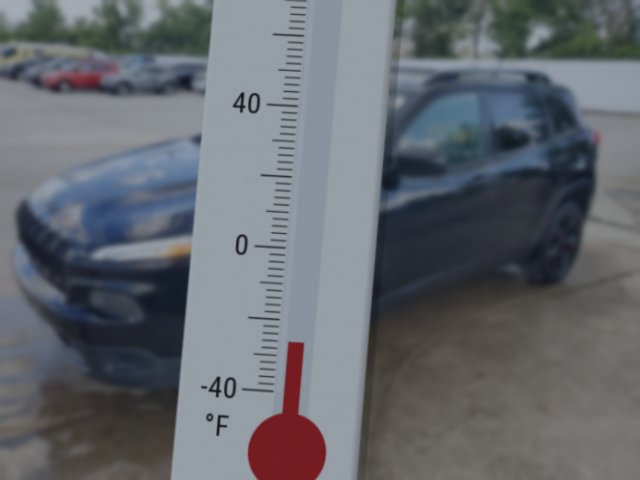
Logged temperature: -26 °F
